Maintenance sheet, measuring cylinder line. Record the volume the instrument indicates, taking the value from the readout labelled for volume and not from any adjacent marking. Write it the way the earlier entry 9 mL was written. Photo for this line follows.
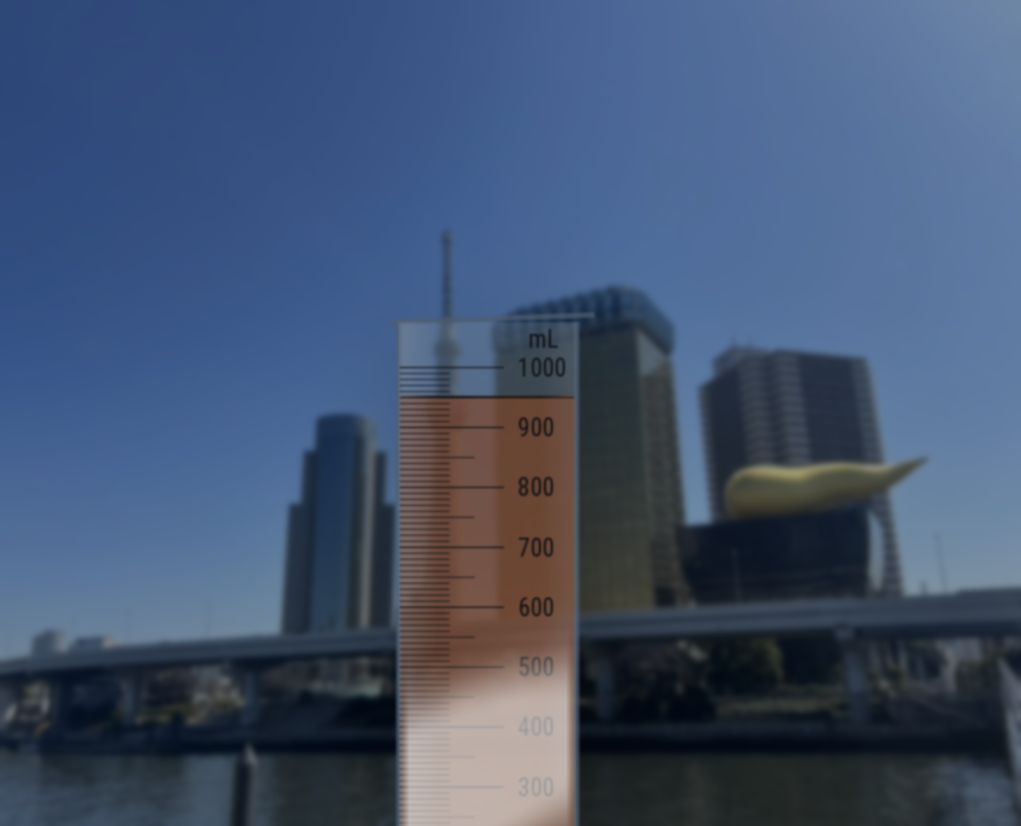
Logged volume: 950 mL
